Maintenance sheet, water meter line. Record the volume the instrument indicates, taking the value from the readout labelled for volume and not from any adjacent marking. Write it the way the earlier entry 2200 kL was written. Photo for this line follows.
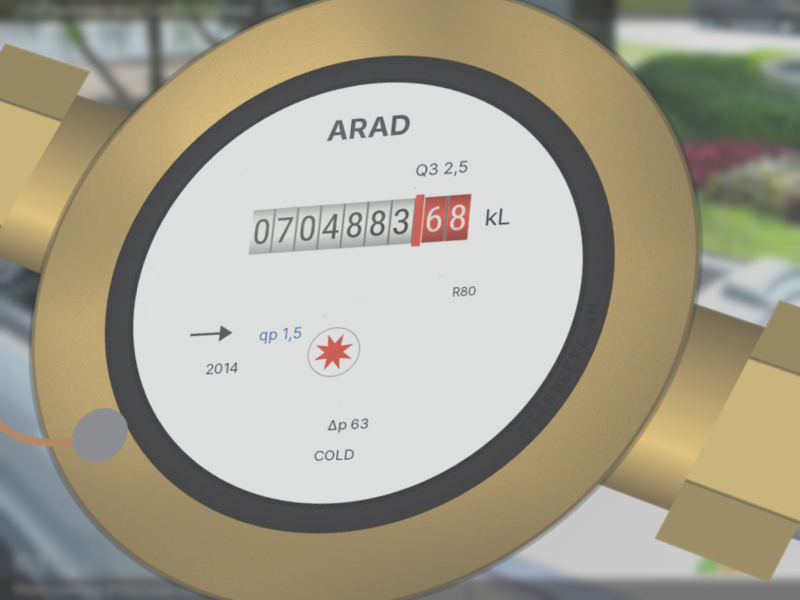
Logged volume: 704883.68 kL
